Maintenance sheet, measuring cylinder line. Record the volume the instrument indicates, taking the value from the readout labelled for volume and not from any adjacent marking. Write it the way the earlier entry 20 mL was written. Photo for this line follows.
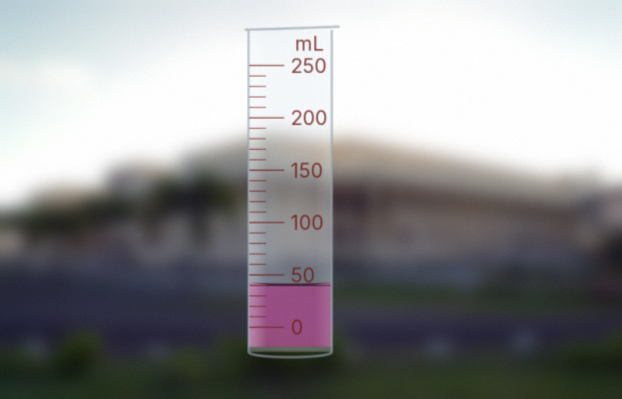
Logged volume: 40 mL
